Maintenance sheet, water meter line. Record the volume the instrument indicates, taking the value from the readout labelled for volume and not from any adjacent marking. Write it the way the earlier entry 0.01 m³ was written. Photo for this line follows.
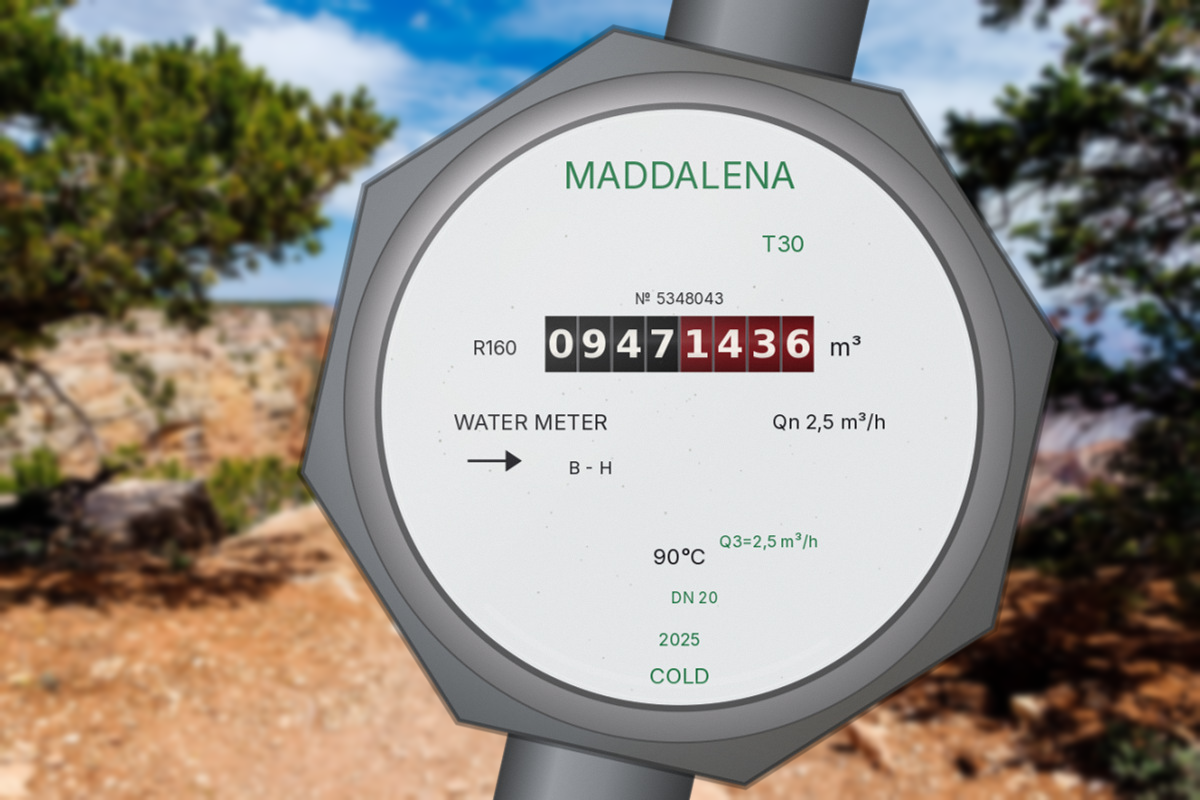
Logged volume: 947.1436 m³
